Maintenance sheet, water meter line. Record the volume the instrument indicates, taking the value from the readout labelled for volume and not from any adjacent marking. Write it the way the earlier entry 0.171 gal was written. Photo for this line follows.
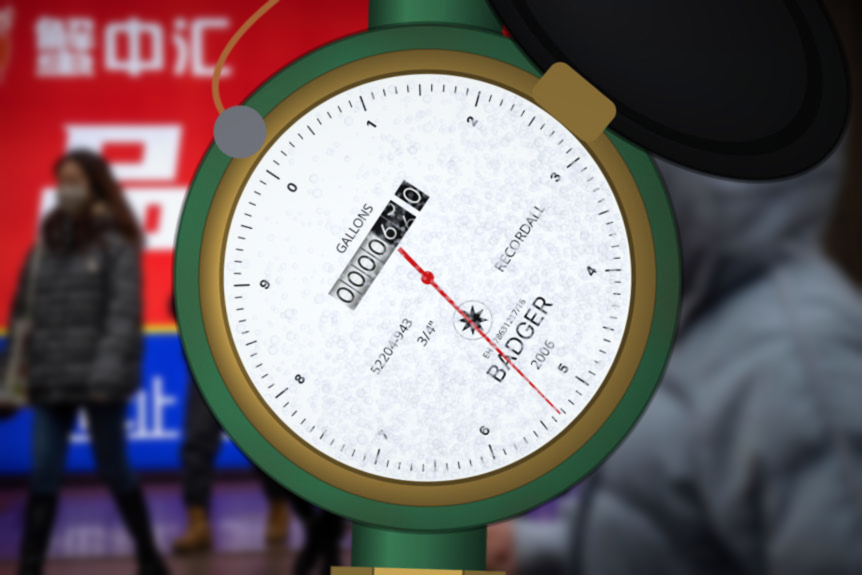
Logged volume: 655.3 gal
